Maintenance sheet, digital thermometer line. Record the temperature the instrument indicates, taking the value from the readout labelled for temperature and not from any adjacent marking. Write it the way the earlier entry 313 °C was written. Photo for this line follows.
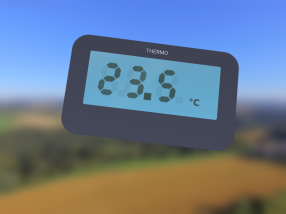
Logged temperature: 23.5 °C
